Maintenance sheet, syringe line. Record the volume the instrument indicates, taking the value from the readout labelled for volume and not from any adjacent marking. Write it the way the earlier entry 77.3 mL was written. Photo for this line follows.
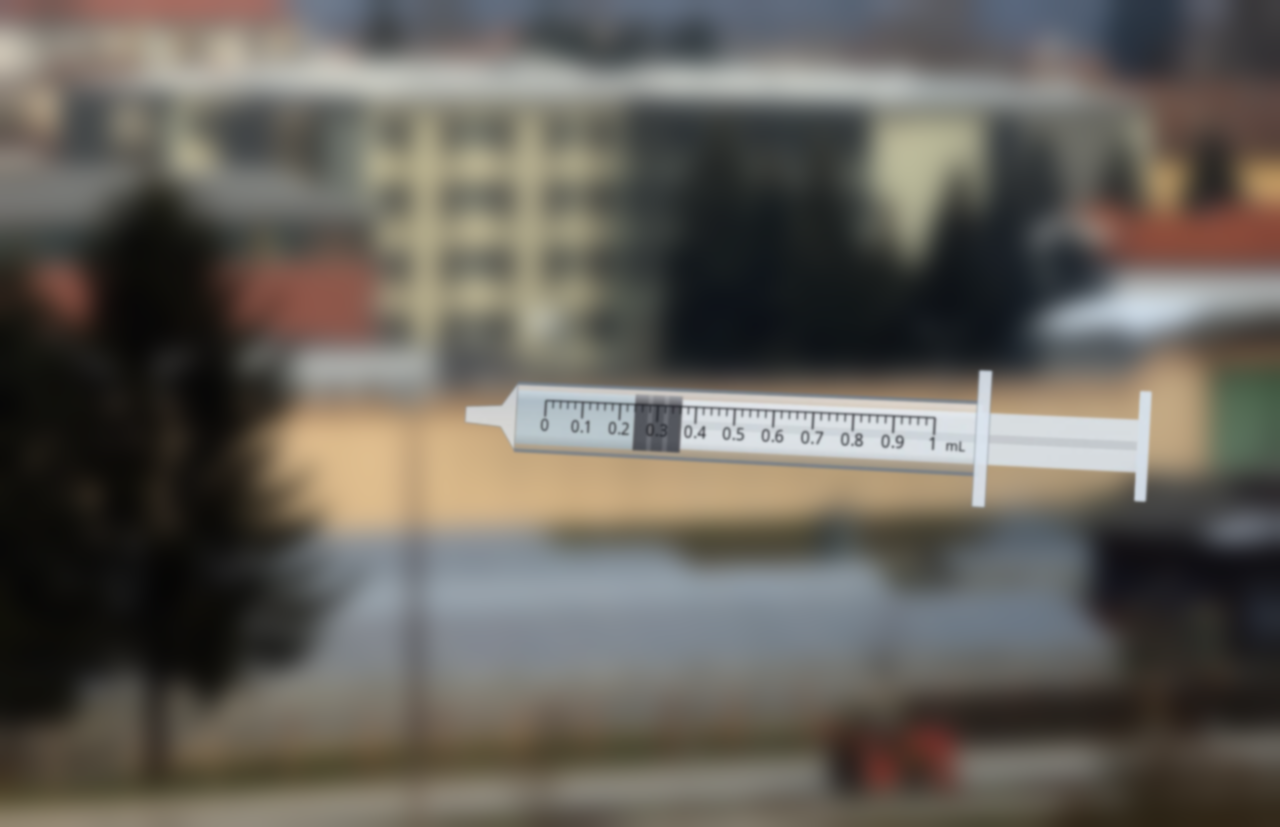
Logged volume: 0.24 mL
